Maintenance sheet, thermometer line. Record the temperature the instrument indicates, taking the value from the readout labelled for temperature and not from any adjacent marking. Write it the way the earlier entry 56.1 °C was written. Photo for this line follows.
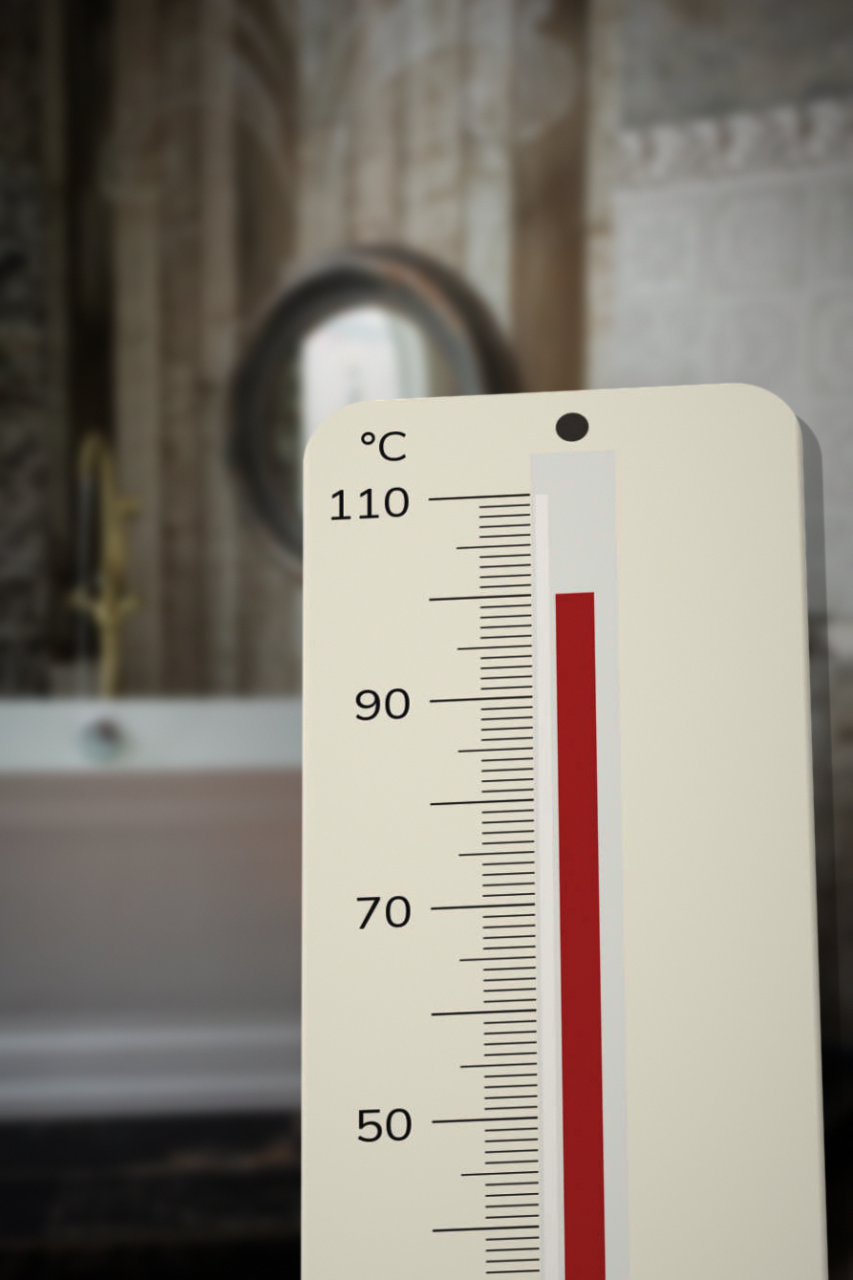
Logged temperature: 100 °C
